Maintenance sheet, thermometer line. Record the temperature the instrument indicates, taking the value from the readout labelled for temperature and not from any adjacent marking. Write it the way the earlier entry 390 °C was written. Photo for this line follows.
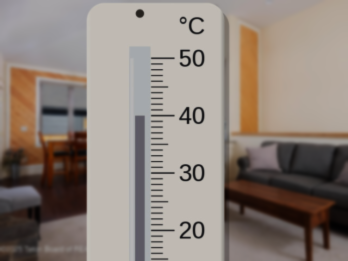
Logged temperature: 40 °C
